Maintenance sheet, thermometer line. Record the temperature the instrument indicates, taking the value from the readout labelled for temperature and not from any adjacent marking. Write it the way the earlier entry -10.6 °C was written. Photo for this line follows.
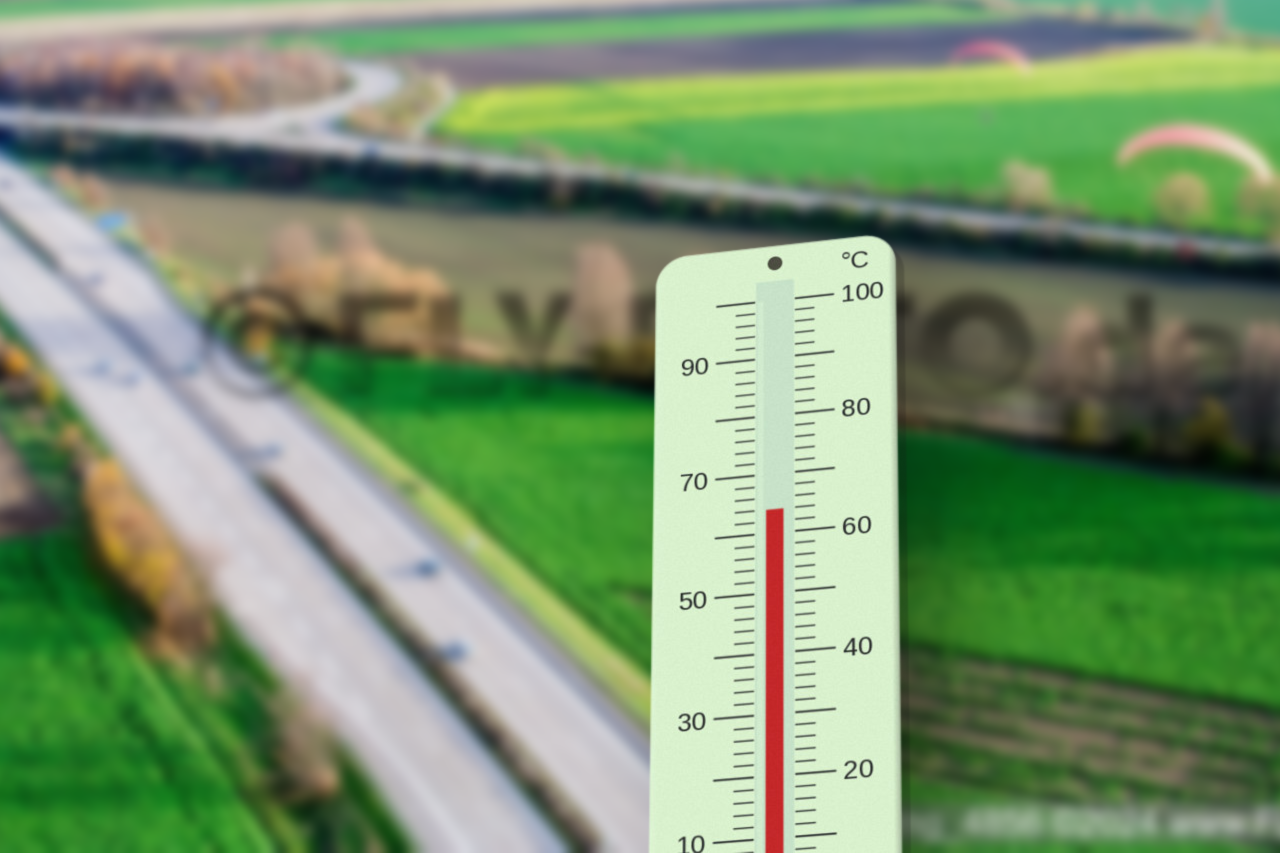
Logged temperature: 64 °C
